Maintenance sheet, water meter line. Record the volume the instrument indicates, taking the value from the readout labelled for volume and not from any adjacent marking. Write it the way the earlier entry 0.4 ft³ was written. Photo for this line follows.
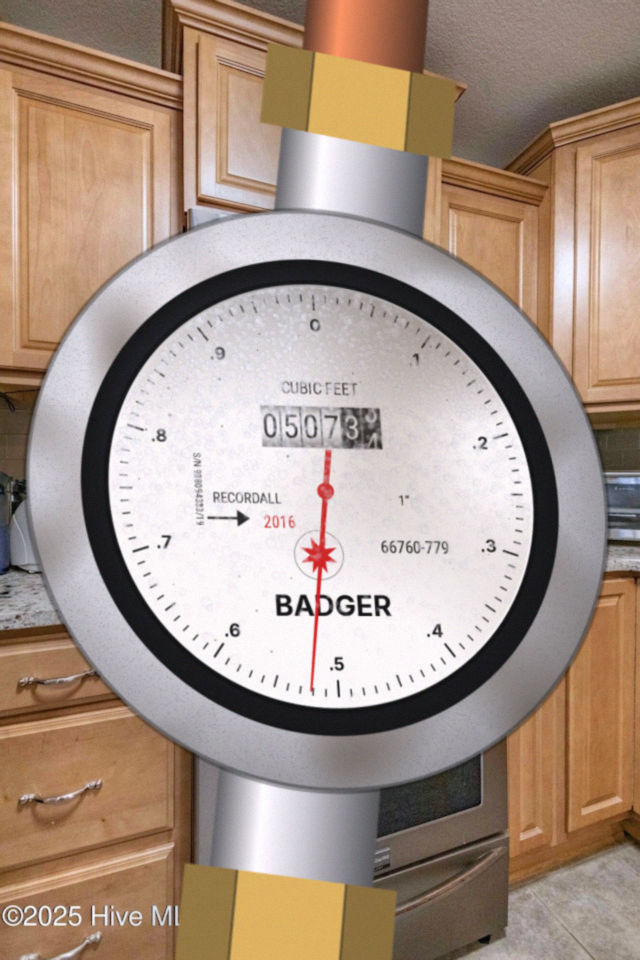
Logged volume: 50733.52 ft³
